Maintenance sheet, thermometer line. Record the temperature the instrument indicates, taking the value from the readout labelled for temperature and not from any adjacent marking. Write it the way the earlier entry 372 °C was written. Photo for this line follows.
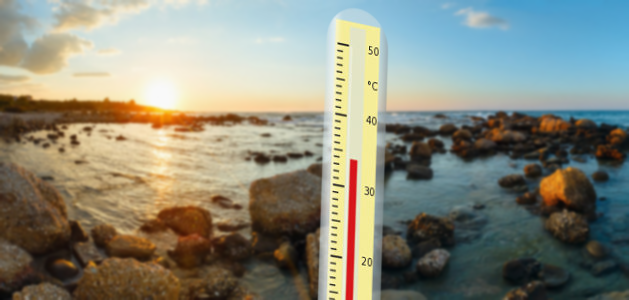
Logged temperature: 34 °C
